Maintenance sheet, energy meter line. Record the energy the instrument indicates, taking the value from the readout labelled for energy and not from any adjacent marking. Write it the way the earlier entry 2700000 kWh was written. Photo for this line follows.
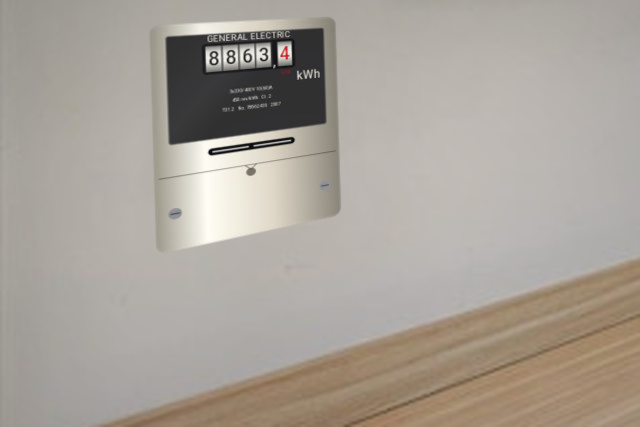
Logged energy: 8863.4 kWh
